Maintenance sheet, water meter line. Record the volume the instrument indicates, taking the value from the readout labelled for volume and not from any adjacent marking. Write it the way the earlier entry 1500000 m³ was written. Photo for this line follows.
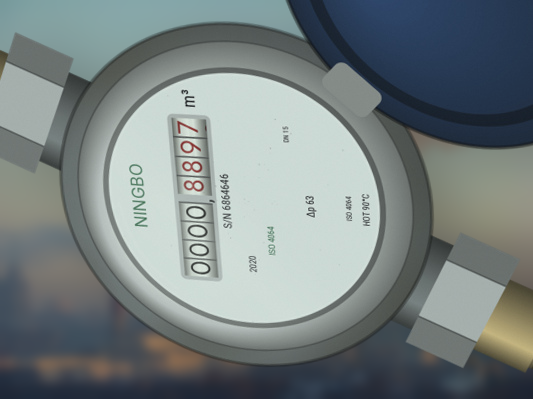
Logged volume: 0.8897 m³
